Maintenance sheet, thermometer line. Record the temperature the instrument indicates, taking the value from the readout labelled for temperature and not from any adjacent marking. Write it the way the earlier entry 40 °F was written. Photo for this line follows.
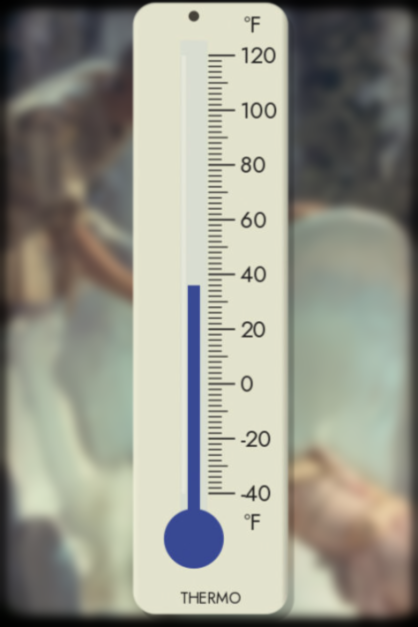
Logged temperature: 36 °F
